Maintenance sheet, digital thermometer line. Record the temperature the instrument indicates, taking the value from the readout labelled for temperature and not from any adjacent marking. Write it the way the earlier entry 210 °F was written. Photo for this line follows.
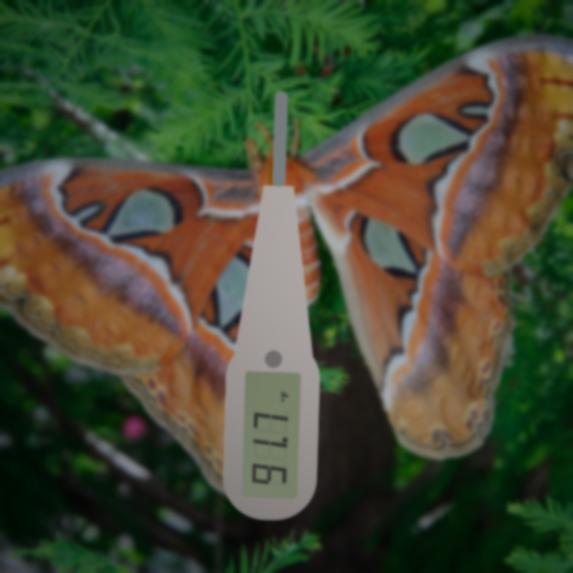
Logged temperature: 91.7 °F
